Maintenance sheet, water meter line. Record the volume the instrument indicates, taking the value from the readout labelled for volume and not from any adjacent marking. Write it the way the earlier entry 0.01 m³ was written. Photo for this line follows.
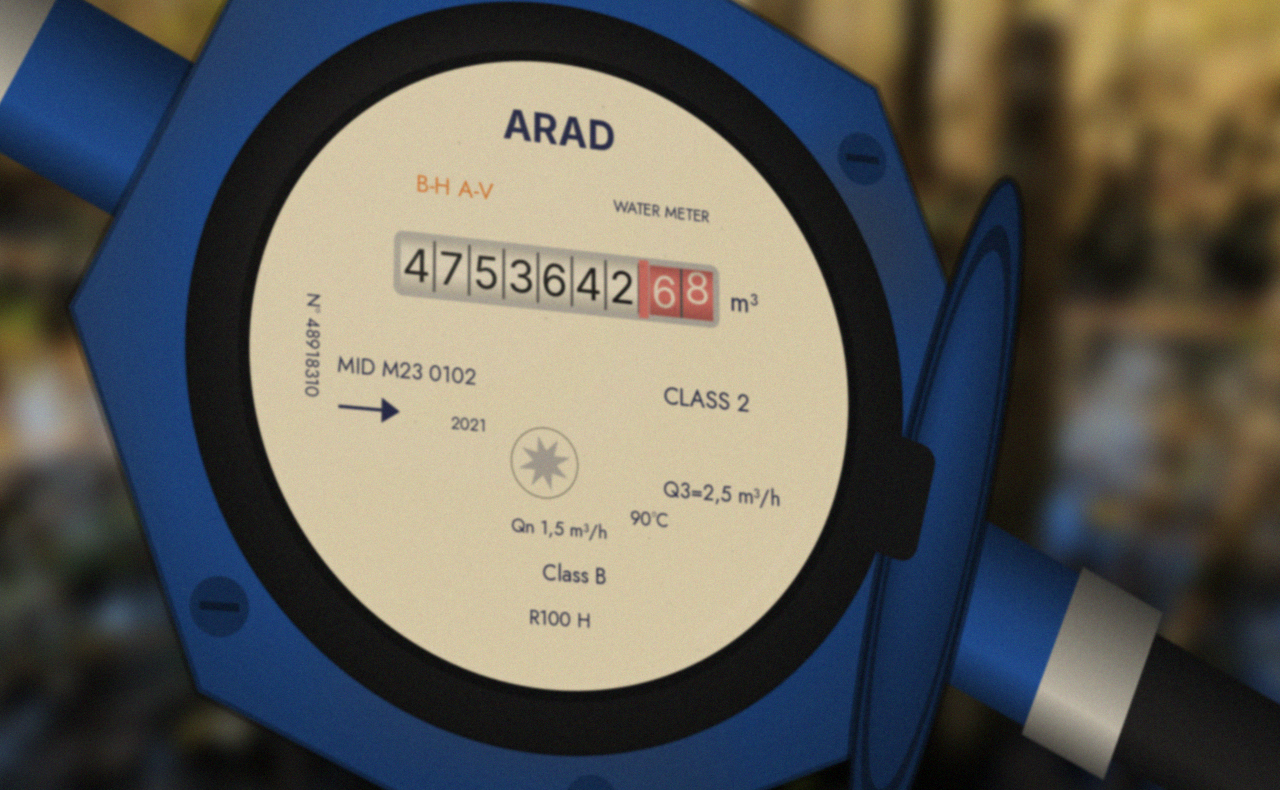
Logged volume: 4753642.68 m³
